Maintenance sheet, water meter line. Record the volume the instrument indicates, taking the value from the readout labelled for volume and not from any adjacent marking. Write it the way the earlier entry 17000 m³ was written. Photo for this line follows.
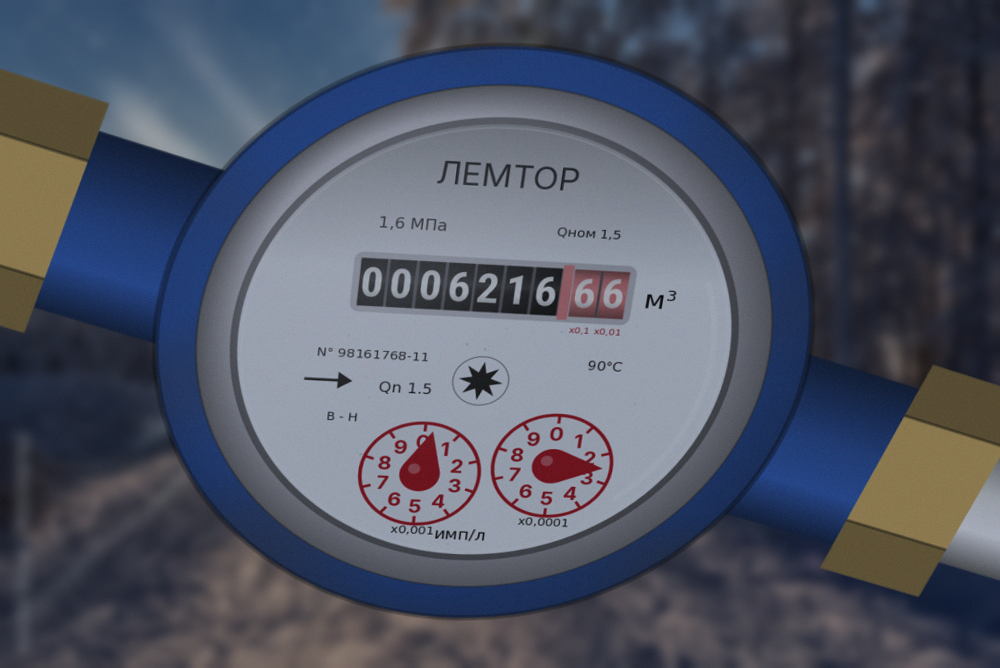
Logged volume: 6216.6602 m³
